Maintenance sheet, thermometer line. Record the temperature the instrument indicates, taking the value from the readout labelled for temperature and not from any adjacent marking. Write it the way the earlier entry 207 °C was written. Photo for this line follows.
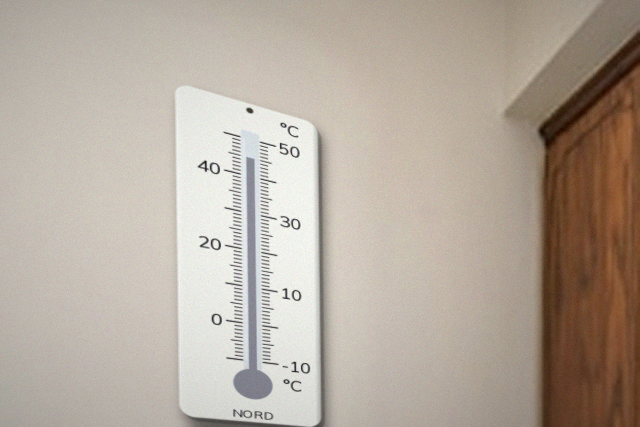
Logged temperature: 45 °C
